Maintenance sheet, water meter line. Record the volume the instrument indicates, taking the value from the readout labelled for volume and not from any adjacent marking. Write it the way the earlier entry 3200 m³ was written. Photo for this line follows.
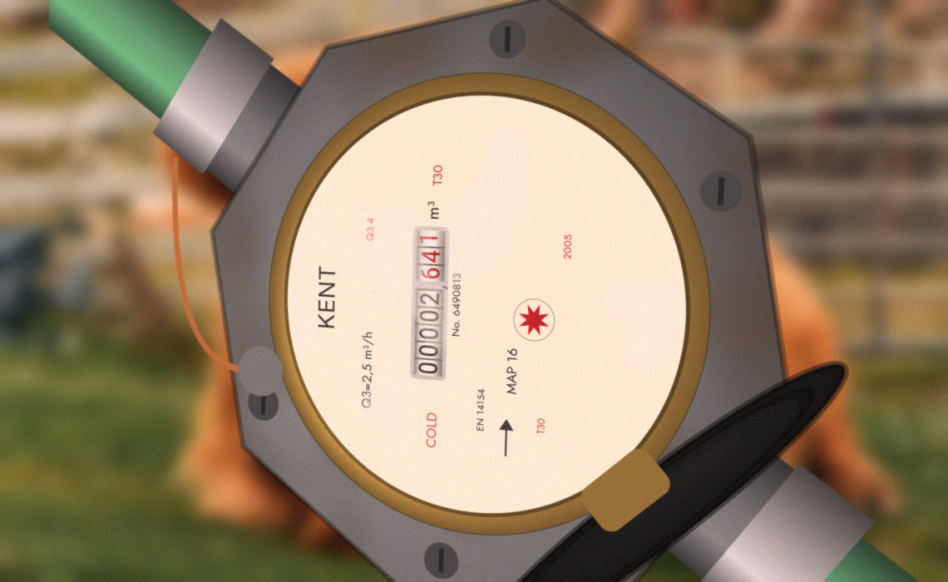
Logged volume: 2.641 m³
